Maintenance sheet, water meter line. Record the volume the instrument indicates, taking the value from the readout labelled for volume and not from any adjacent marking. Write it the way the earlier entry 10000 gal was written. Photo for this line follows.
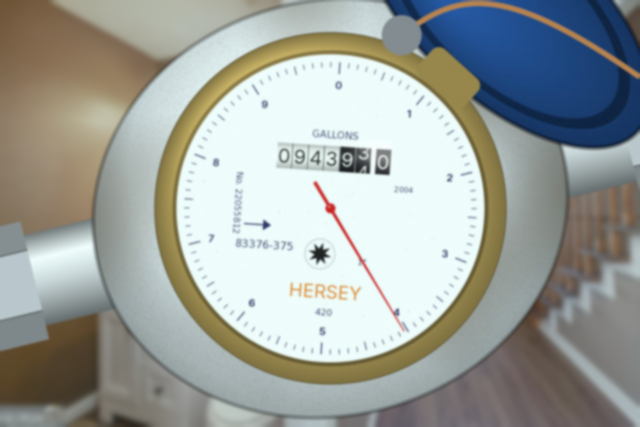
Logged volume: 943934.0 gal
